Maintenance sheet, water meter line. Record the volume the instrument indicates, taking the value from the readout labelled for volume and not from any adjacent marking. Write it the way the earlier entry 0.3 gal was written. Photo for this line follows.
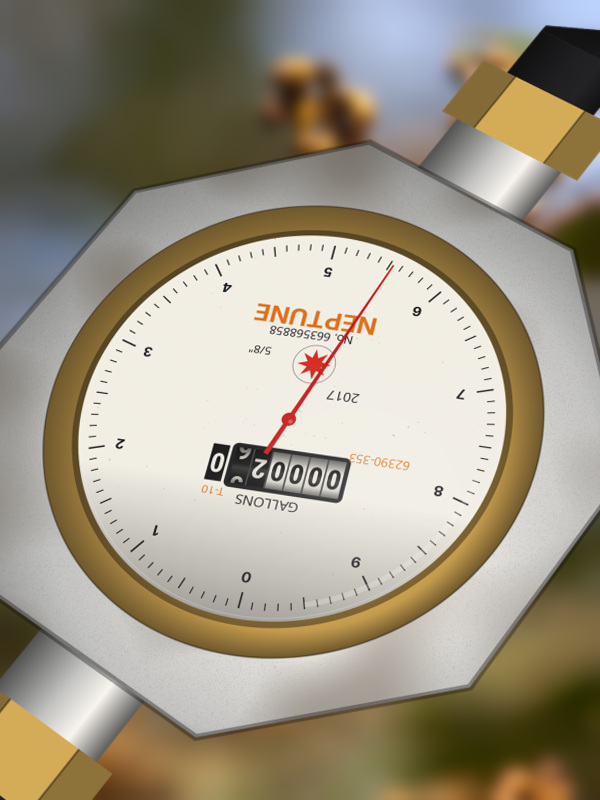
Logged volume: 255.5 gal
